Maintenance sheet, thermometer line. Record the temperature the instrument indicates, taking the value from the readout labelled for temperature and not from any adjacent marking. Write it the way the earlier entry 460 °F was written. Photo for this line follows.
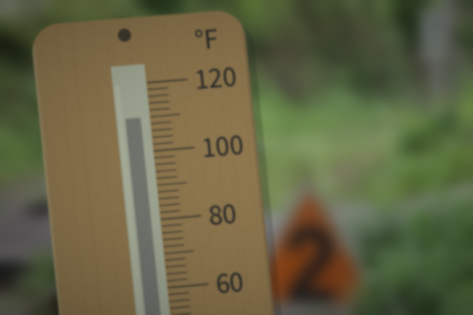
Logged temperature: 110 °F
